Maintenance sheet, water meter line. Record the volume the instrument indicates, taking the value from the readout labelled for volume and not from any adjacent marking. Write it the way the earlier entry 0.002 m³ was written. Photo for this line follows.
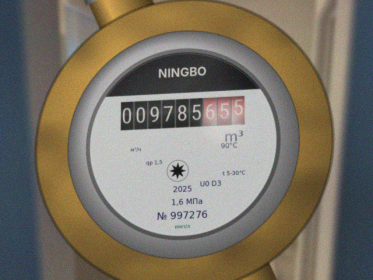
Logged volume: 9785.655 m³
